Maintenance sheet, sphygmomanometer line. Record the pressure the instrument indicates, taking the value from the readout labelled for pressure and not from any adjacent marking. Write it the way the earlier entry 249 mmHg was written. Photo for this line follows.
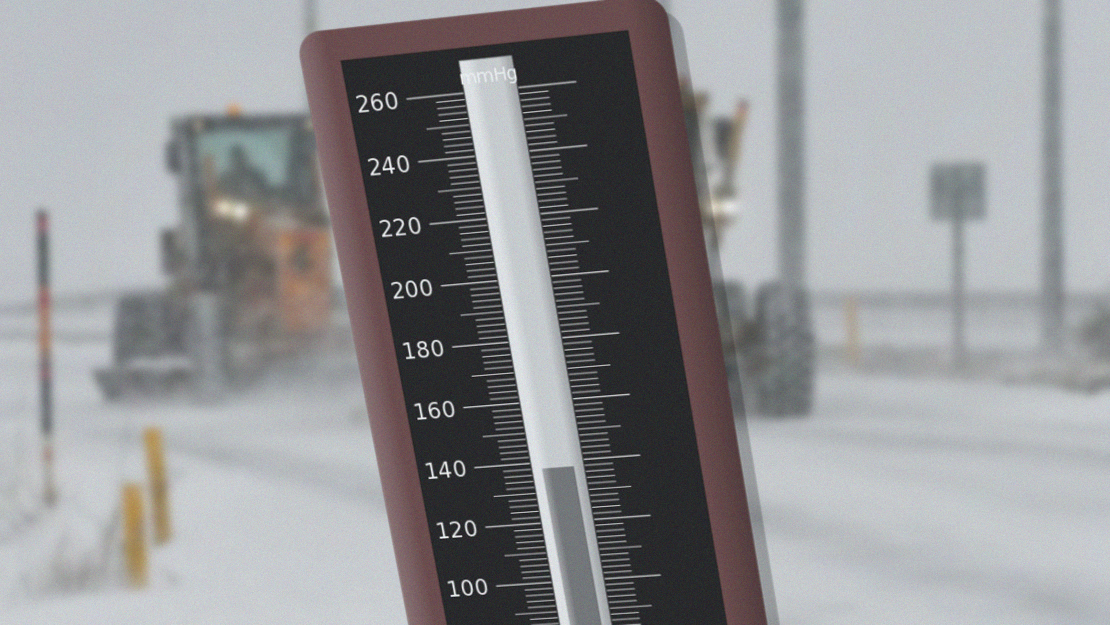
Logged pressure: 138 mmHg
